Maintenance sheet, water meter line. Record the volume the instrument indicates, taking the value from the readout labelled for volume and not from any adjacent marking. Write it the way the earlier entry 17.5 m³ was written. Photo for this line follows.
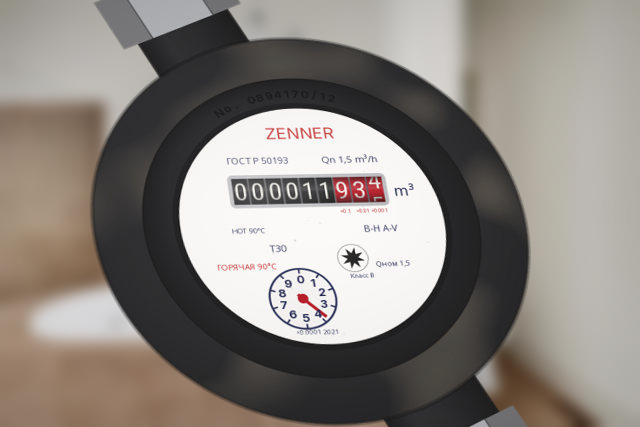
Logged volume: 11.9343 m³
